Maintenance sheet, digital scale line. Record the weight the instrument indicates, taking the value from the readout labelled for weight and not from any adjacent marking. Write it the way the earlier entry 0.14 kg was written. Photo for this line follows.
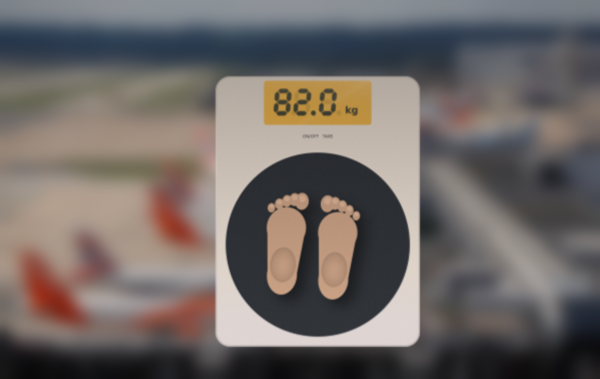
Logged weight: 82.0 kg
